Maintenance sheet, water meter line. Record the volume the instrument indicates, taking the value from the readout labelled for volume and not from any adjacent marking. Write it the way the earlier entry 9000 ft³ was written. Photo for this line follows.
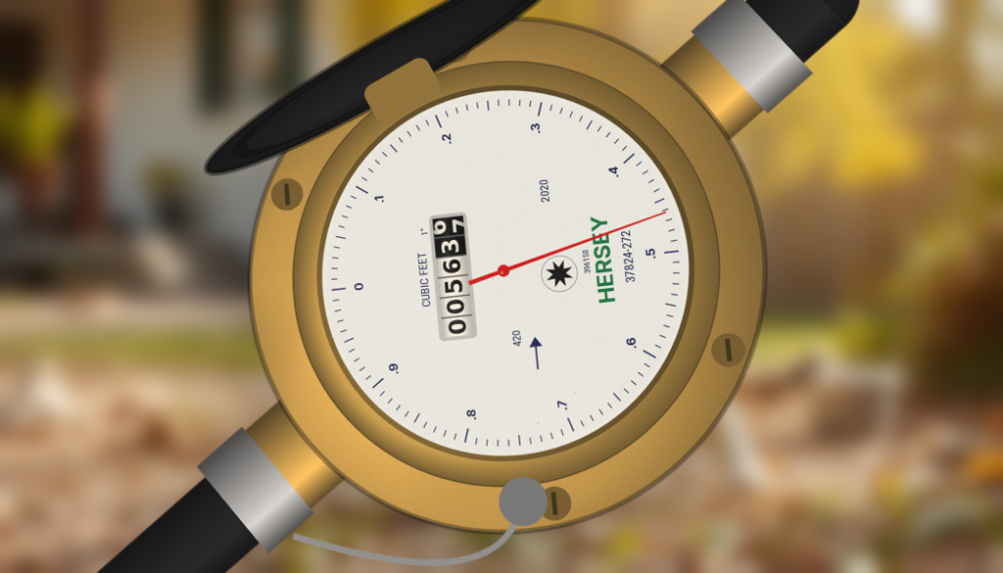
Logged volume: 5636.46 ft³
